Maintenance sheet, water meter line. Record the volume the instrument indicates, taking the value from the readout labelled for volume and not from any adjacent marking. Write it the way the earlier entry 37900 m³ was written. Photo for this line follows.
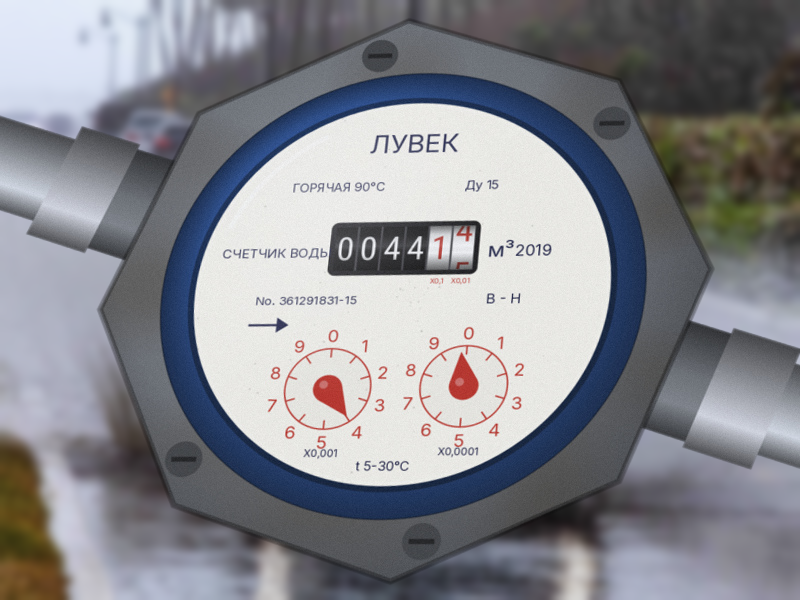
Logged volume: 44.1439 m³
